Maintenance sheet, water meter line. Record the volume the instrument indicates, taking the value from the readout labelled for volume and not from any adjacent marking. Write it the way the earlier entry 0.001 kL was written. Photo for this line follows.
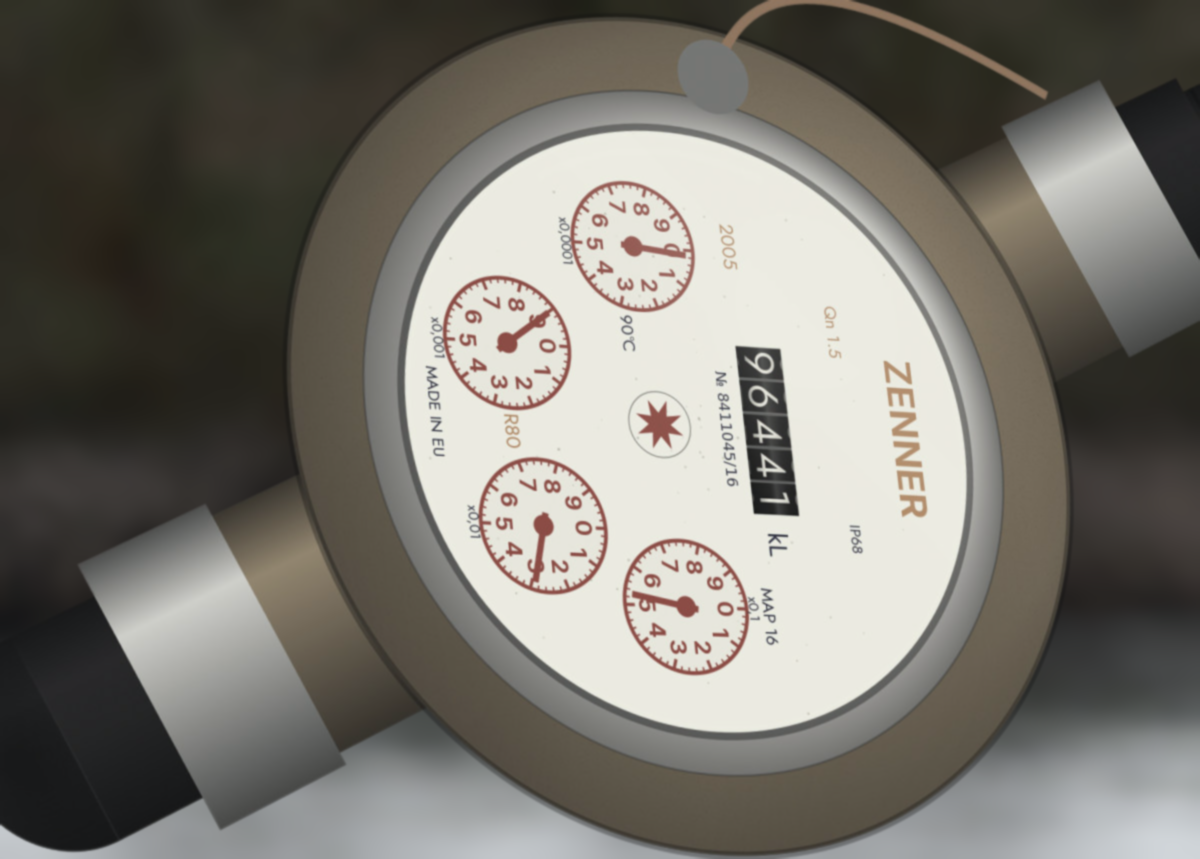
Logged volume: 96441.5290 kL
